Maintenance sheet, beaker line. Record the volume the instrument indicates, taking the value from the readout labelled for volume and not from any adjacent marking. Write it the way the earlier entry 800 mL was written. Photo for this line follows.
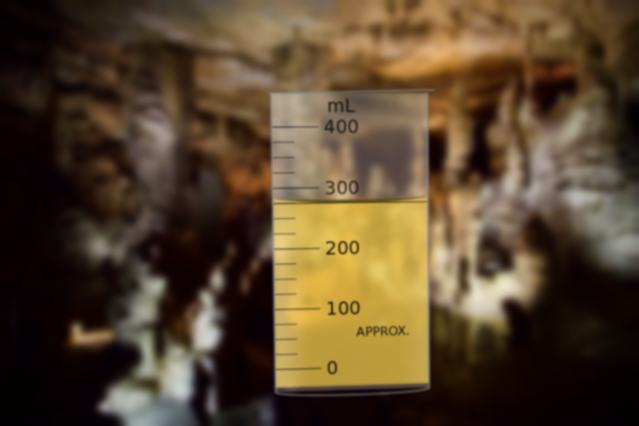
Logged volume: 275 mL
